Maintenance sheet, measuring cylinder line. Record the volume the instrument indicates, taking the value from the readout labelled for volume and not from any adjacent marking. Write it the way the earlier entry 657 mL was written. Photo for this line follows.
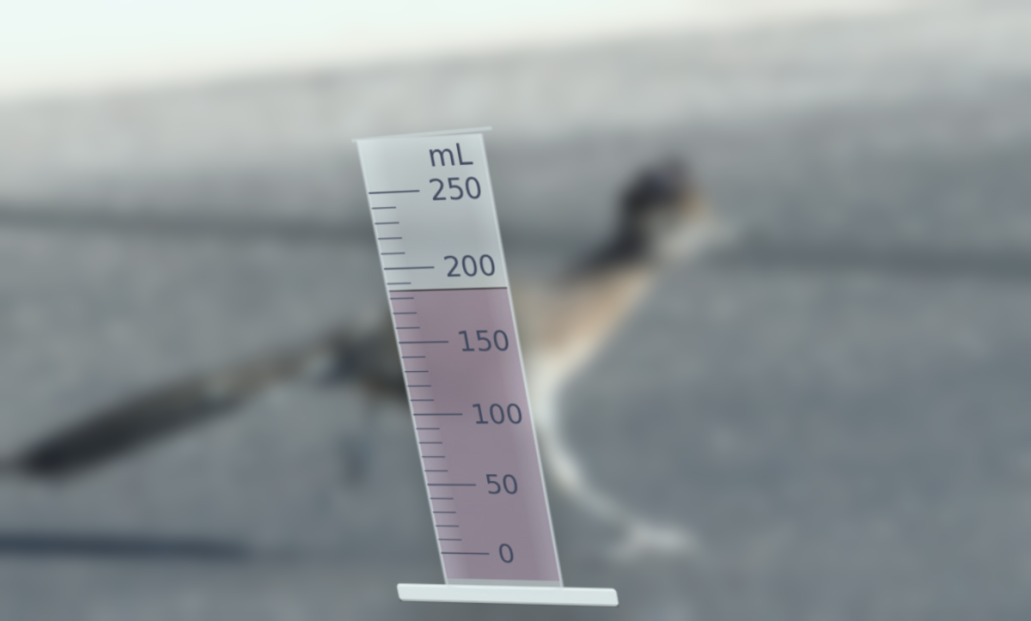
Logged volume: 185 mL
